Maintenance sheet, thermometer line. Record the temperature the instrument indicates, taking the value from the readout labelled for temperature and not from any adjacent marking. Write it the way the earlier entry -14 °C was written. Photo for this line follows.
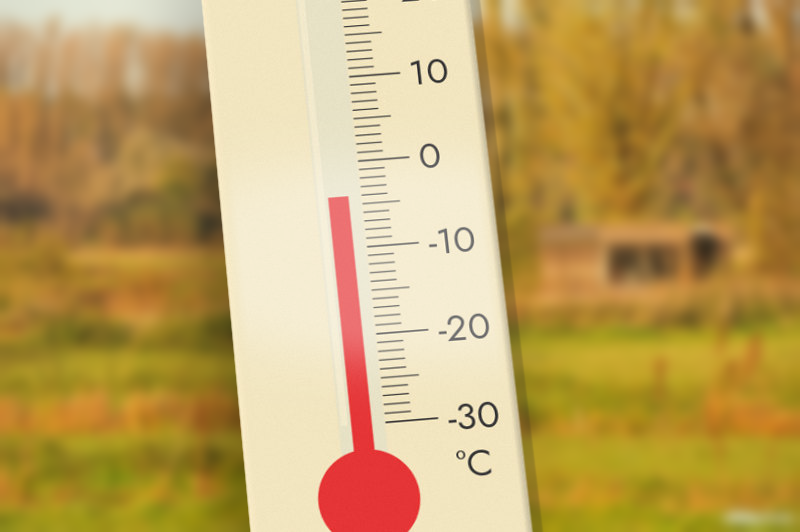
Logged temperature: -4 °C
